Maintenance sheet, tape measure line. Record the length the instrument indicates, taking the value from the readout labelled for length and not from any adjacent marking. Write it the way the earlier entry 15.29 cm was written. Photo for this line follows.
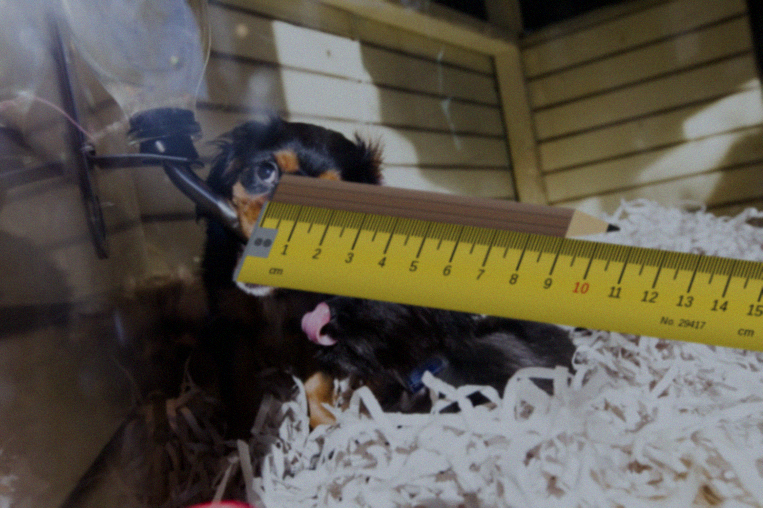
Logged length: 10.5 cm
